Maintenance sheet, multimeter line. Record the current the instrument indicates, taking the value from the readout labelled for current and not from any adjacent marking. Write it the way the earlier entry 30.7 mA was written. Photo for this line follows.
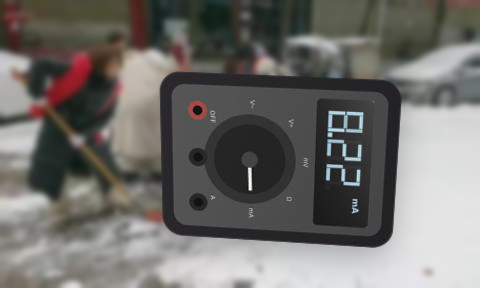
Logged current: 8.22 mA
